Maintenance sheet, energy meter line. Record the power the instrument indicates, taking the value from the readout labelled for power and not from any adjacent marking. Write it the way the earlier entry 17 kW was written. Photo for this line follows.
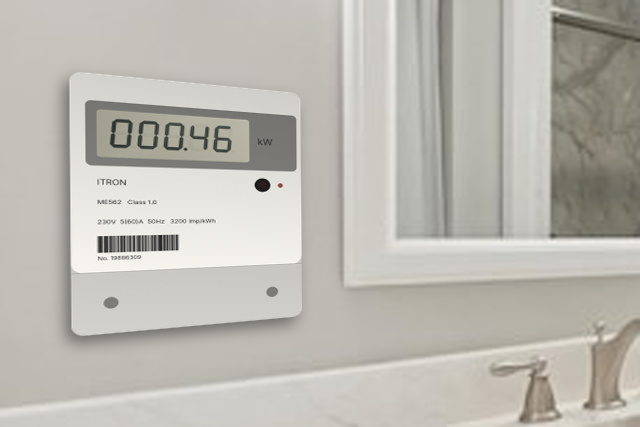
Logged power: 0.46 kW
